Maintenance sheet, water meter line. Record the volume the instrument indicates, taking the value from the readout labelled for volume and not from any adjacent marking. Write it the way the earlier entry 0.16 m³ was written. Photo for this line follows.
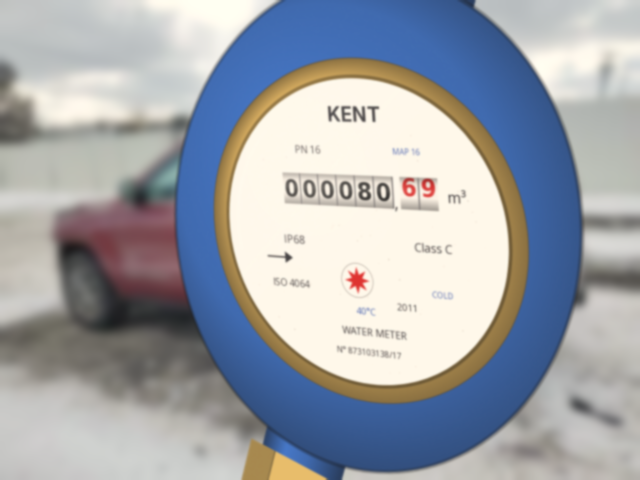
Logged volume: 80.69 m³
